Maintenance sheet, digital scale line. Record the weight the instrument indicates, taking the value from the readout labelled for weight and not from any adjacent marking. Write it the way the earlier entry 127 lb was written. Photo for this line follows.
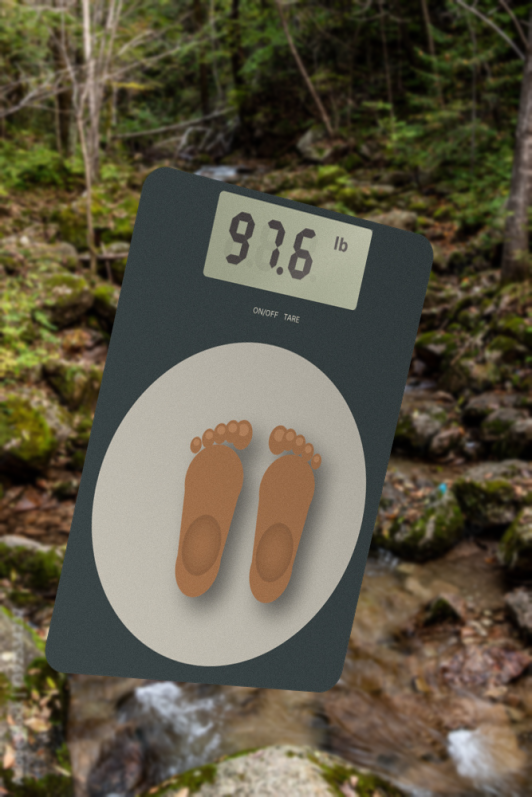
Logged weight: 97.6 lb
